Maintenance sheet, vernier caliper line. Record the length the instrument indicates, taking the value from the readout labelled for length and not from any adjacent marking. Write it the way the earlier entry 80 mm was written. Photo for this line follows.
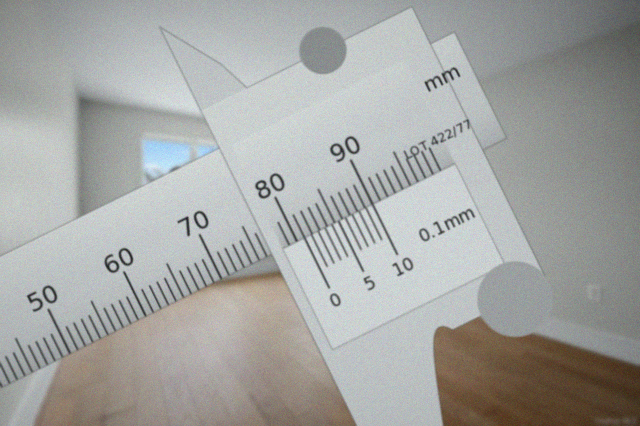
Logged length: 81.0 mm
